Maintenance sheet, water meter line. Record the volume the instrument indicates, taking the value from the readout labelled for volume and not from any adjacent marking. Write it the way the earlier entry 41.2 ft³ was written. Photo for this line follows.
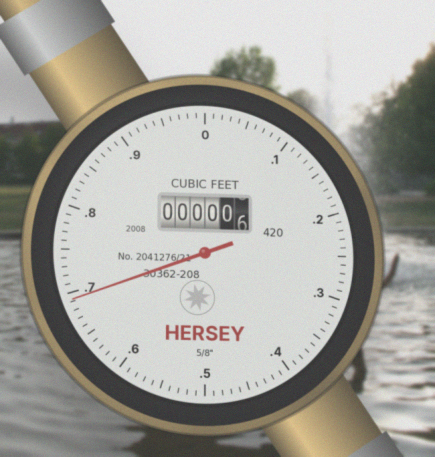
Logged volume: 5.69 ft³
